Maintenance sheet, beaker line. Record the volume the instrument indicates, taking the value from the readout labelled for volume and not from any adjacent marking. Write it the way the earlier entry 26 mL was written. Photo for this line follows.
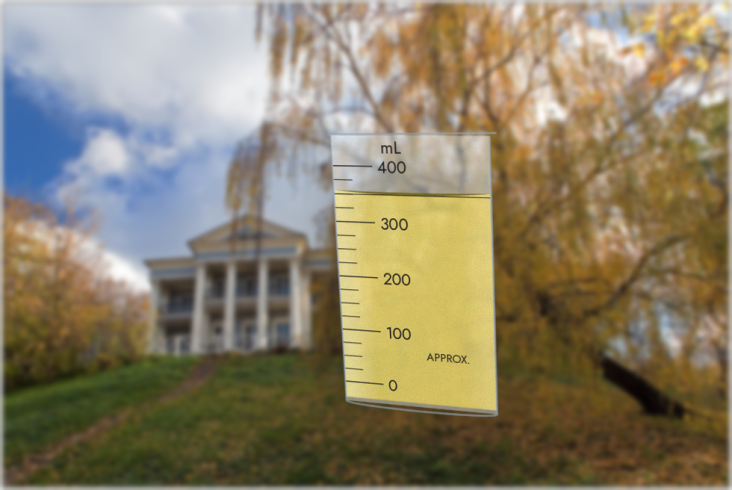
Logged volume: 350 mL
